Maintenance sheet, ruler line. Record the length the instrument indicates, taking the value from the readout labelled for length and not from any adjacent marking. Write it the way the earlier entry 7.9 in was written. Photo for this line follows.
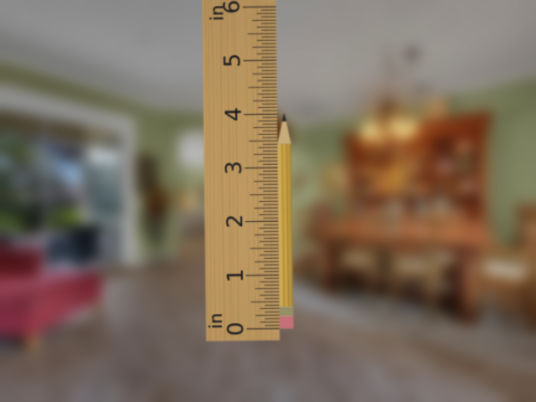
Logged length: 4 in
